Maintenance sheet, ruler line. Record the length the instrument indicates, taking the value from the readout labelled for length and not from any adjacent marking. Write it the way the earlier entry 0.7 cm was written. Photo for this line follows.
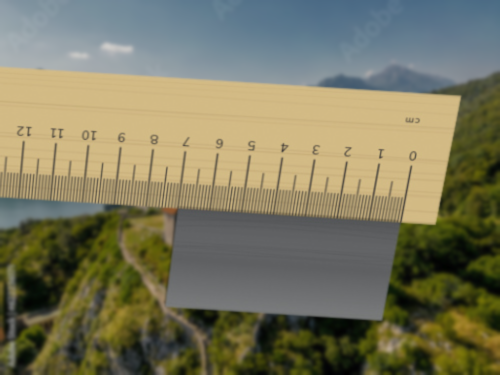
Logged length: 7 cm
